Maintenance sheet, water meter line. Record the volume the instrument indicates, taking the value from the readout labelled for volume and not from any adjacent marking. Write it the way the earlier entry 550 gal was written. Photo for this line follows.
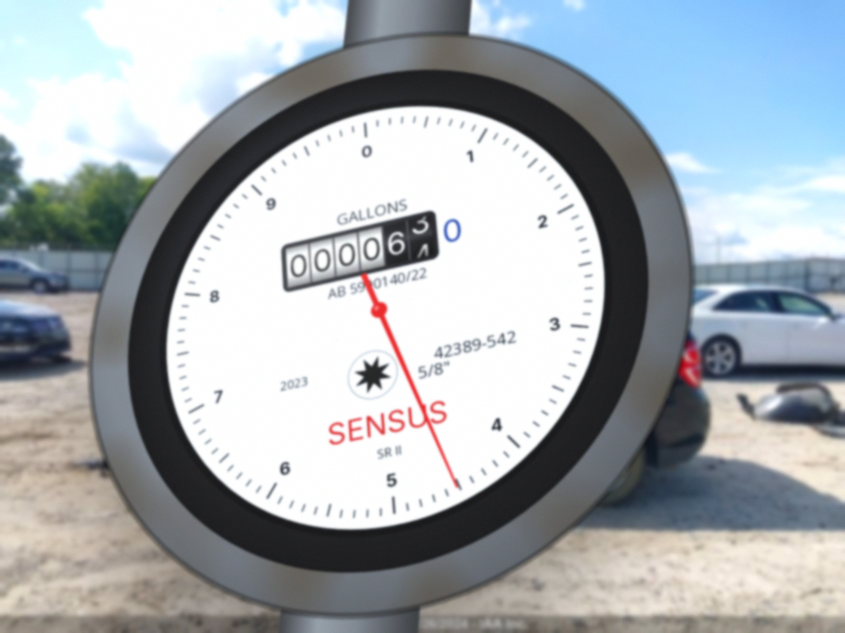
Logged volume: 634.5 gal
